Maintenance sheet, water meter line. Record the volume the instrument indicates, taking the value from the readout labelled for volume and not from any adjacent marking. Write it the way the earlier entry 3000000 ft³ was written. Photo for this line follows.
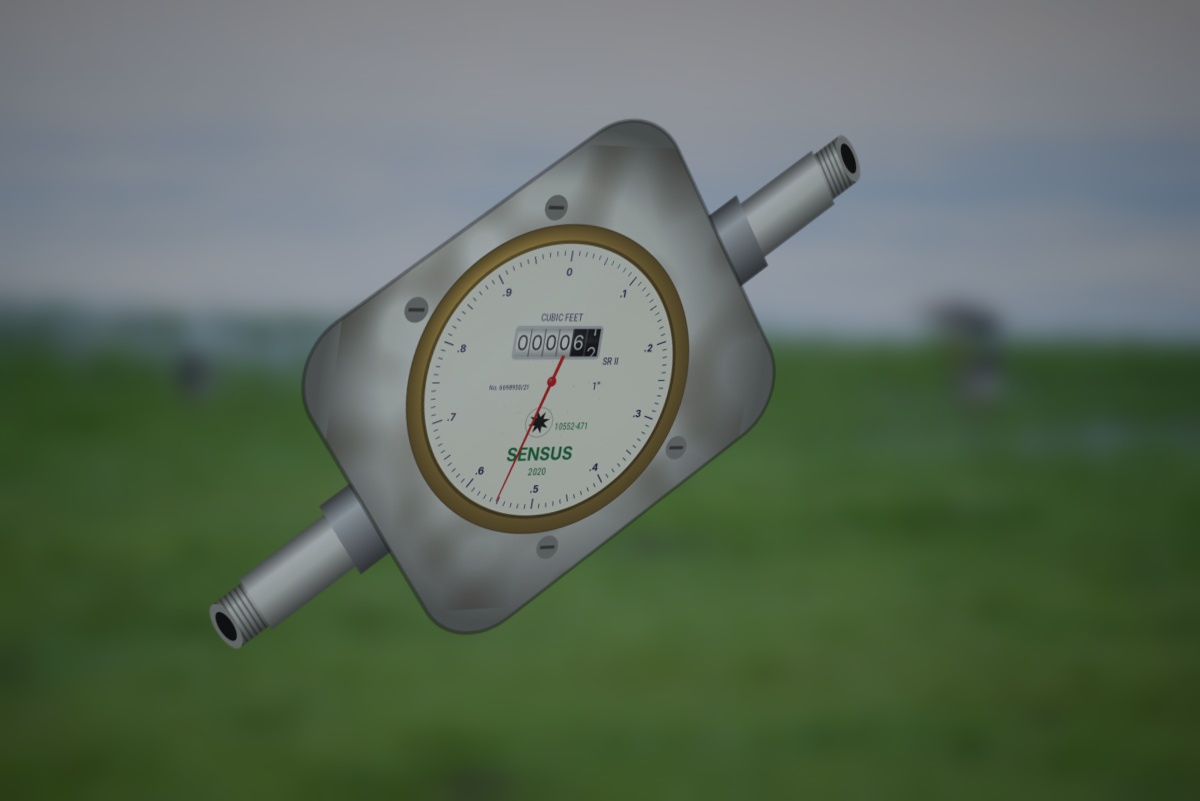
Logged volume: 61.55 ft³
